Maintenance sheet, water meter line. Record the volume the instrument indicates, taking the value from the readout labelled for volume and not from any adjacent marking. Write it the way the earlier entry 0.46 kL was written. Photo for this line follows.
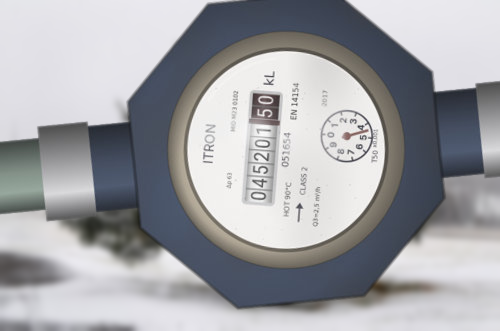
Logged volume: 45201.504 kL
